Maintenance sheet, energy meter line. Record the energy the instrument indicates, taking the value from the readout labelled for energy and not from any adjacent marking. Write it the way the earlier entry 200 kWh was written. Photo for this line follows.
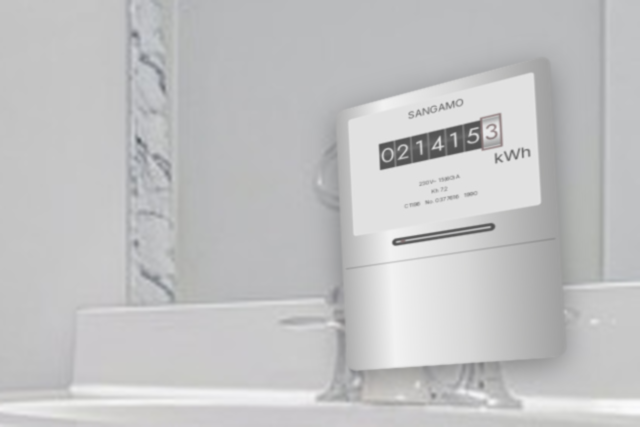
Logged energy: 21415.3 kWh
